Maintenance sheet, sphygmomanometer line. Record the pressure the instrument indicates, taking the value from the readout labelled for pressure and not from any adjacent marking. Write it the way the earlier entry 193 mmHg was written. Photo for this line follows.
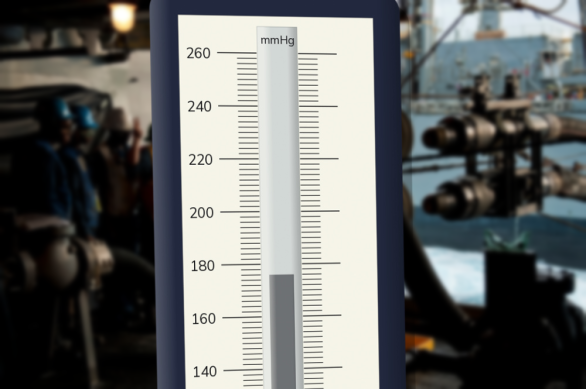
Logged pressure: 176 mmHg
